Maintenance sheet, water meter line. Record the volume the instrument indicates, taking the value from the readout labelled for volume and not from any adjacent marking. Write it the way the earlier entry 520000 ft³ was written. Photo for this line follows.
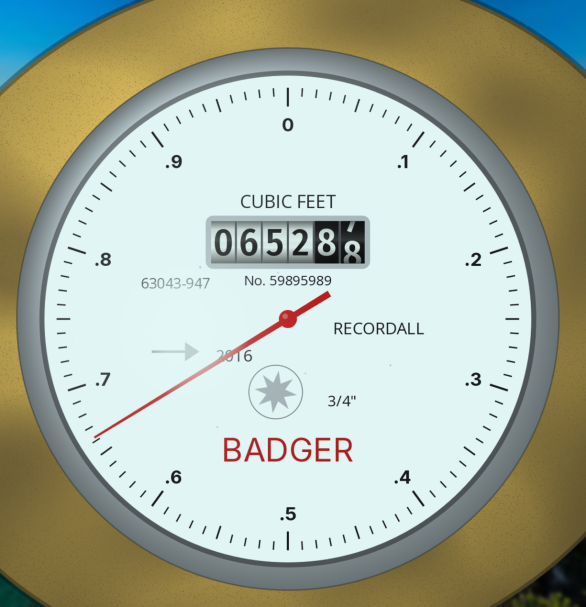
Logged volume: 65287.66 ft³
